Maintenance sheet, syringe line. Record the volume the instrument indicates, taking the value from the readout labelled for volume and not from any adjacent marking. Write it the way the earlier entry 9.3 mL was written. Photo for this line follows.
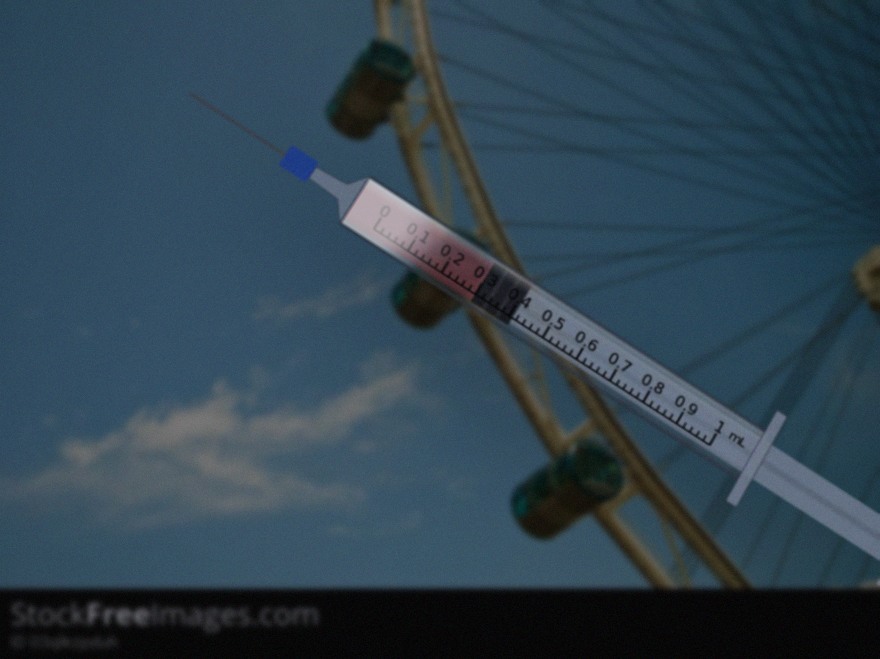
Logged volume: 0.3 mL
